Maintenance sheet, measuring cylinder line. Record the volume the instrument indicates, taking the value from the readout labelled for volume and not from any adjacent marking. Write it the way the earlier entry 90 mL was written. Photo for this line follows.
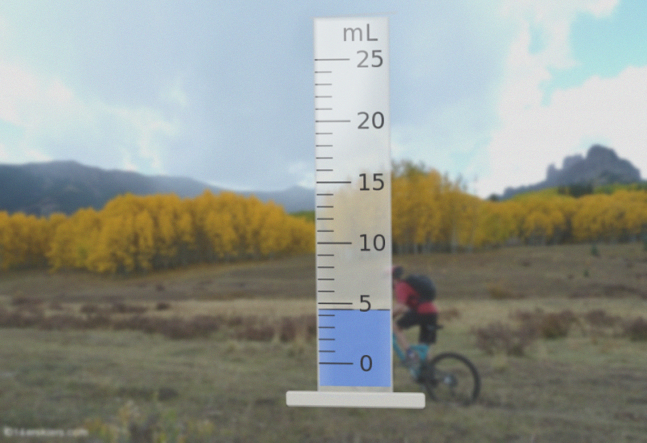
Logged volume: 4.5 mL
